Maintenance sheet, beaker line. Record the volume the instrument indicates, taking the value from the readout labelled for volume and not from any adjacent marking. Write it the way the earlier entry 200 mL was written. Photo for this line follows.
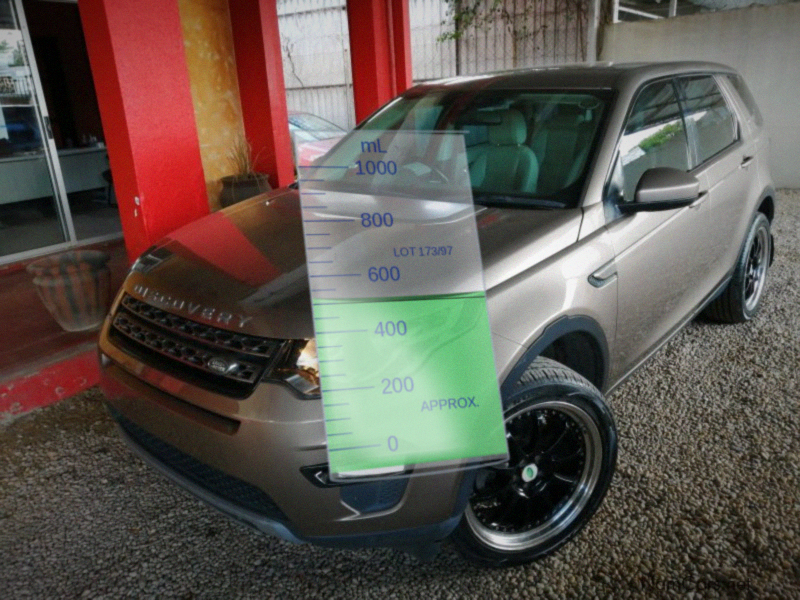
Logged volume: 500 mL
